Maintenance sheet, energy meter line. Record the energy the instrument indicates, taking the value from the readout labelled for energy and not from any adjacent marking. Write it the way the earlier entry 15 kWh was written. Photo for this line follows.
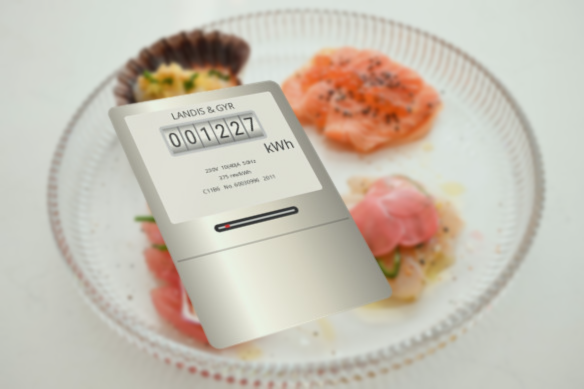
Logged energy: 1227 kWh
